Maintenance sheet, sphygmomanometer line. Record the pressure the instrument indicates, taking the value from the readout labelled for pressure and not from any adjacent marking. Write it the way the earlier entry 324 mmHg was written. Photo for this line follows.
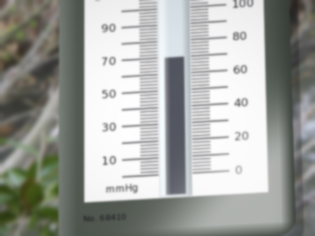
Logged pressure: 70 mmHg
